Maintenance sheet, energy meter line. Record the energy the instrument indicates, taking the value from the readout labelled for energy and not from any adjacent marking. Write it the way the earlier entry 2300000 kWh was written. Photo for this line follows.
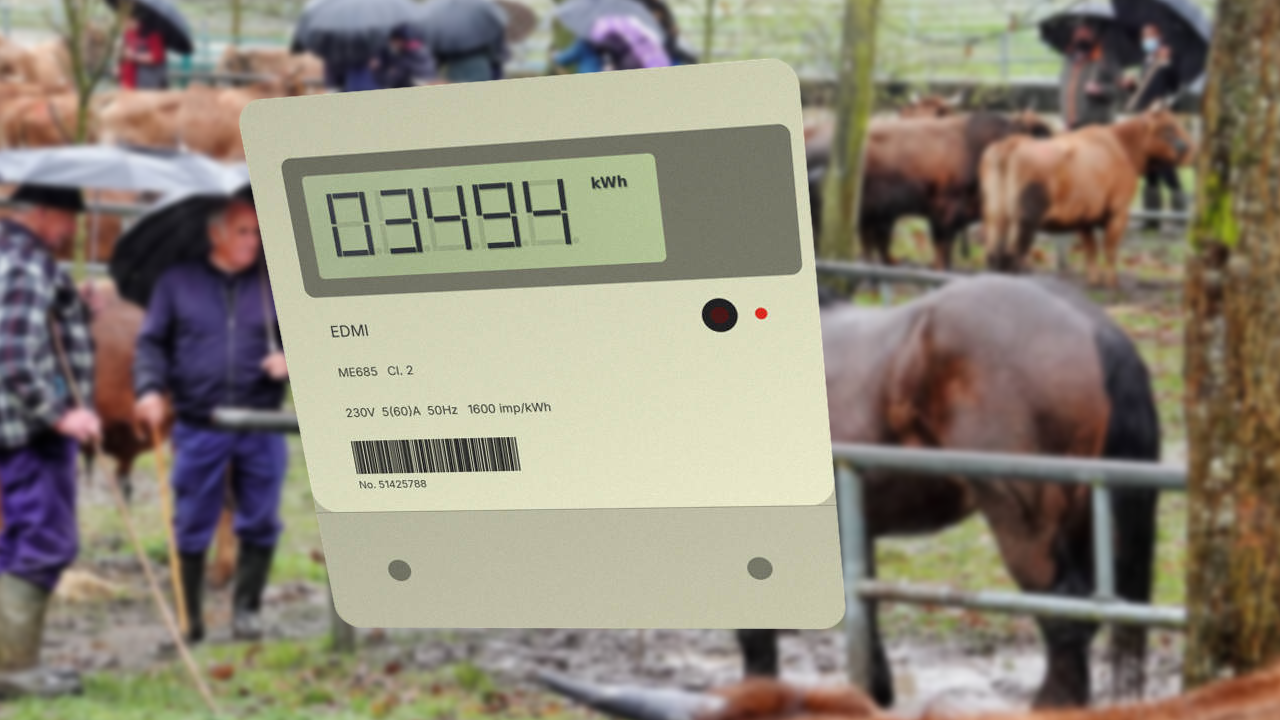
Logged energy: 3494 kWh
